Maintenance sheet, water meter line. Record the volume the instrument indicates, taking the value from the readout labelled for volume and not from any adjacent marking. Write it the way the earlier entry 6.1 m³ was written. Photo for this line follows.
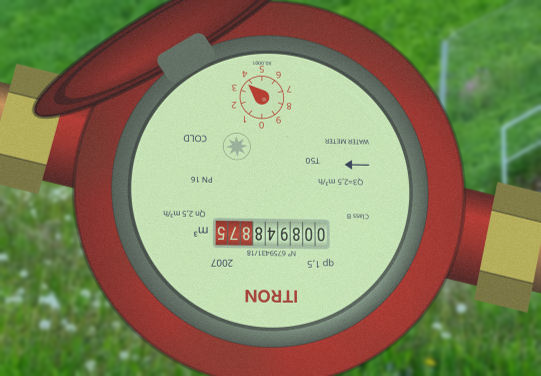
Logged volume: 8948.8753 m³
